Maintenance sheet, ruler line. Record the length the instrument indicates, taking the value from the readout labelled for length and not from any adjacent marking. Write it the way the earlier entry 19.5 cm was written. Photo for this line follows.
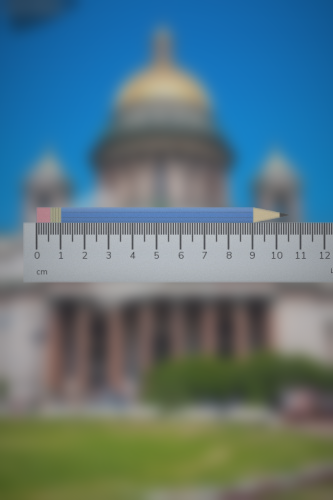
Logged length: 10.5 cm
